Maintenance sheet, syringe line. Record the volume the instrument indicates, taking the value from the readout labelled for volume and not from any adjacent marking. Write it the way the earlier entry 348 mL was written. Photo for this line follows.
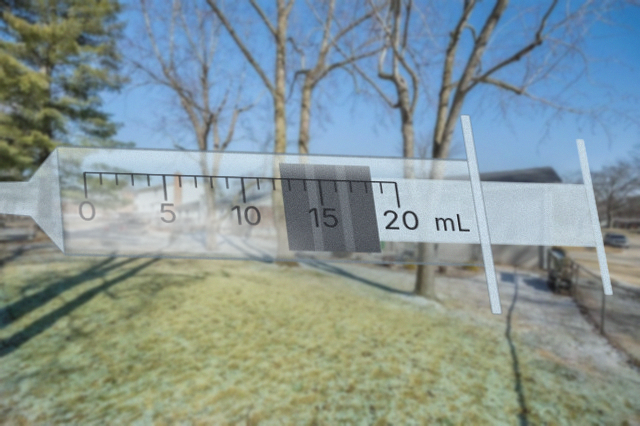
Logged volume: 12.5 mL
